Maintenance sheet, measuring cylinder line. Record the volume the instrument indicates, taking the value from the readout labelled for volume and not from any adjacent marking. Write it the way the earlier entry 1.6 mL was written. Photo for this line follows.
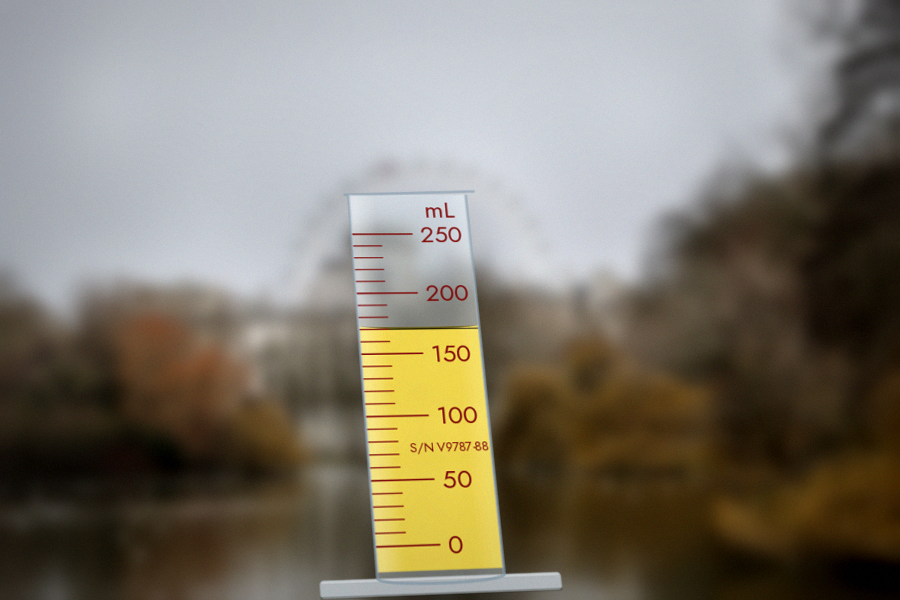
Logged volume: 170 mL
